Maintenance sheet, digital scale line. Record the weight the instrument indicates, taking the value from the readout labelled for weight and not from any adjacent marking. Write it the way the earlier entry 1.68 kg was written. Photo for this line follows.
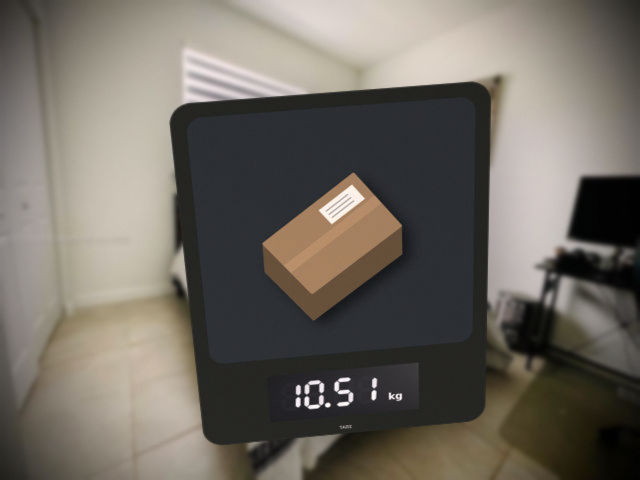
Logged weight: 10.51 kg
